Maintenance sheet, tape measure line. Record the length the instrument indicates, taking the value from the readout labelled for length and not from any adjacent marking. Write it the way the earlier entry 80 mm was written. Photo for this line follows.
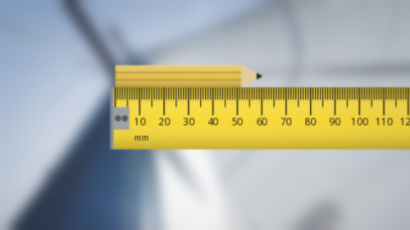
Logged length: 60 mm
